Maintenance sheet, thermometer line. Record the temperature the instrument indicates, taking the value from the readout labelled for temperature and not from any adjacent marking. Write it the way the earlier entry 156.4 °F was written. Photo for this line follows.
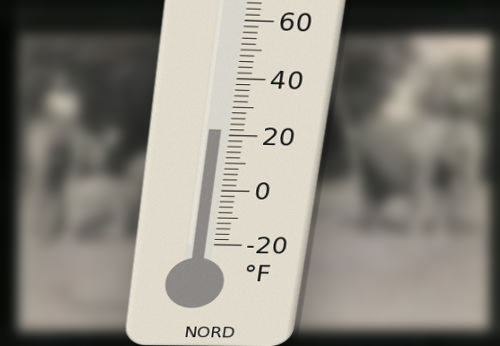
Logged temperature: 22 °F
